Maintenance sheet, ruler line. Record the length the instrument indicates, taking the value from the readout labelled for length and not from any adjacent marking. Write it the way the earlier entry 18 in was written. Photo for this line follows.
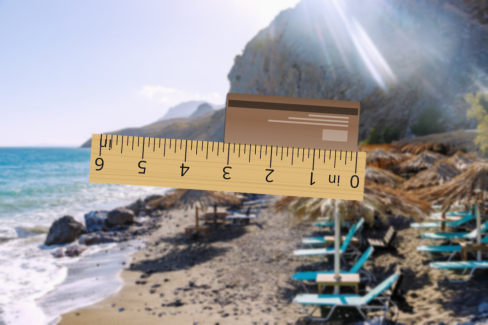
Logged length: 3.125 in
